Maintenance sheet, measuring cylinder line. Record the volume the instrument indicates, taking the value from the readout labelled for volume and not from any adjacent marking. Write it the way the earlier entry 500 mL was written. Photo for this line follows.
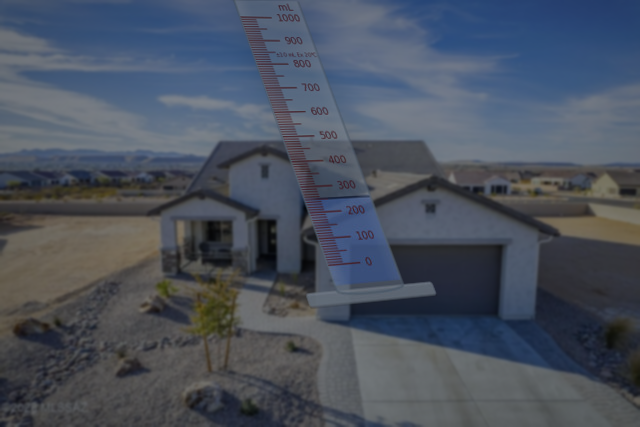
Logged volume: 250 mL
